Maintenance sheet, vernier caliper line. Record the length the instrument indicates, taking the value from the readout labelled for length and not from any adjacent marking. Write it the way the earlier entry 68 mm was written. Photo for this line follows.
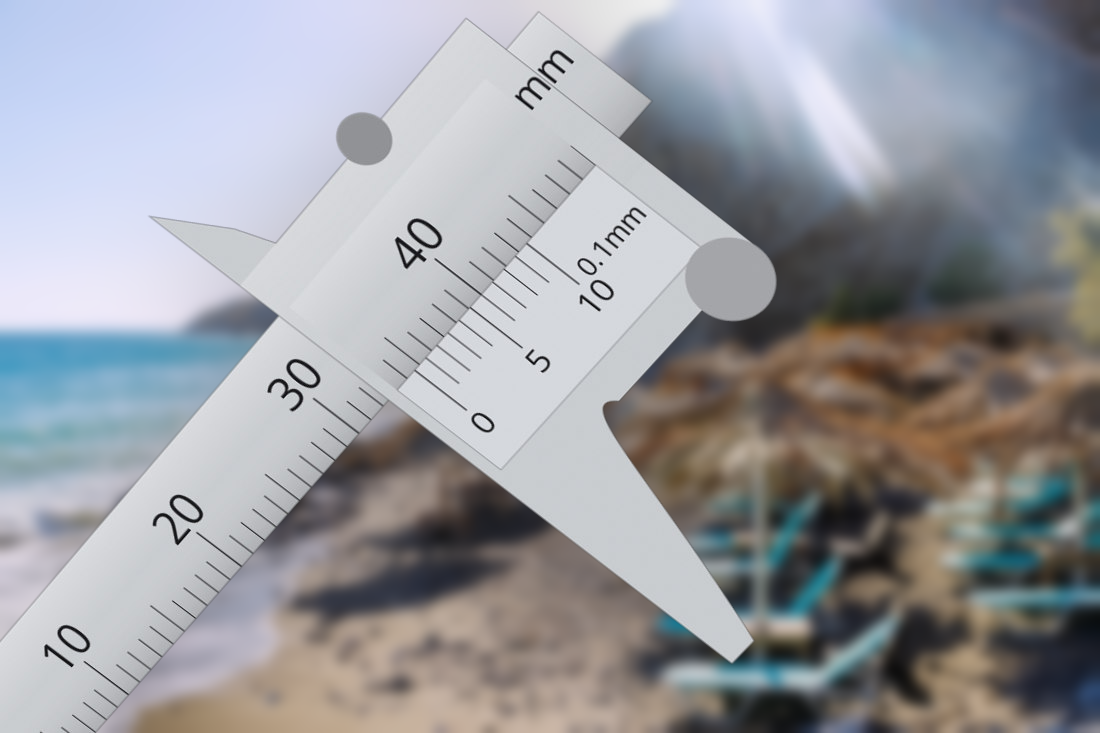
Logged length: 34.6 mm
